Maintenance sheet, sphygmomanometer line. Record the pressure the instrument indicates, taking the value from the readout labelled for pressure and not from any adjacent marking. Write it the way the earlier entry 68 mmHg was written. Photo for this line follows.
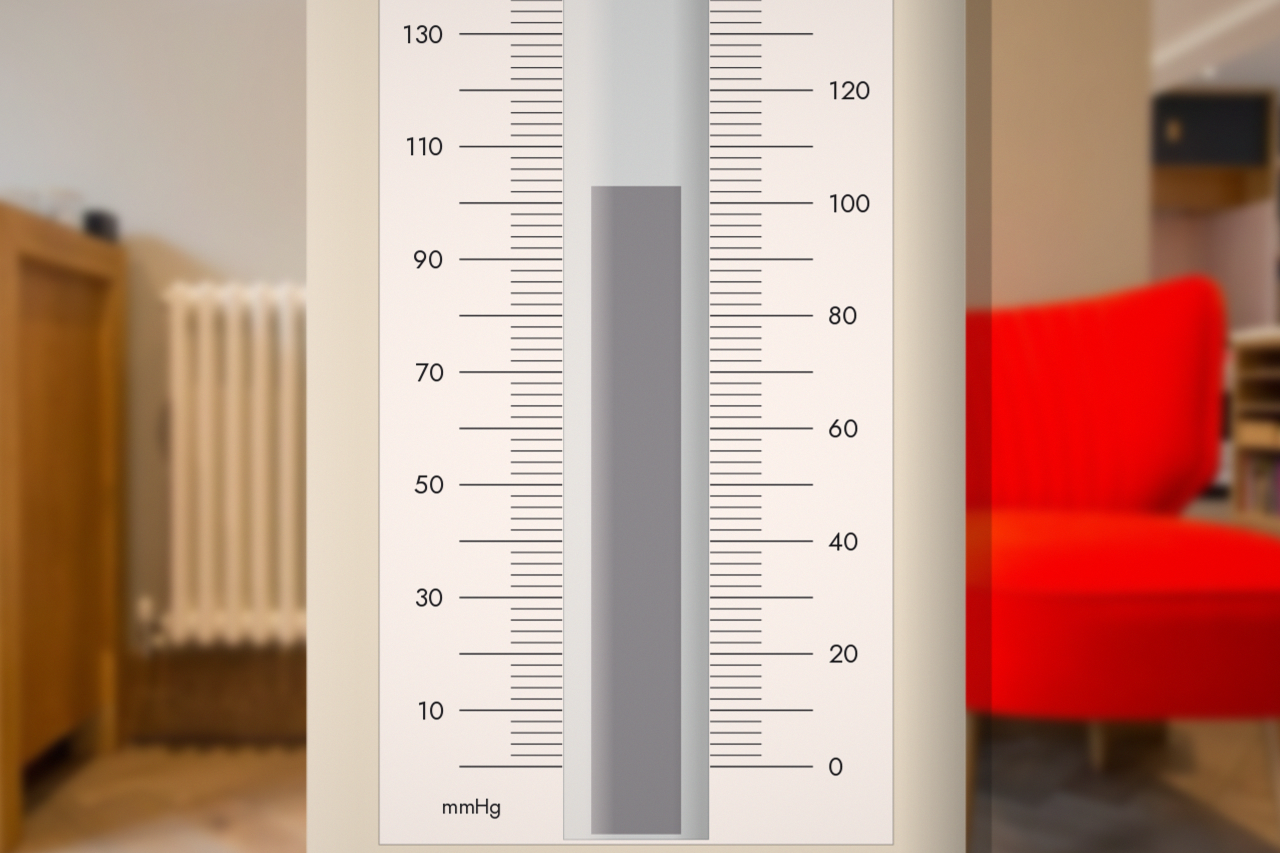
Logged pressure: 103 mmHg
